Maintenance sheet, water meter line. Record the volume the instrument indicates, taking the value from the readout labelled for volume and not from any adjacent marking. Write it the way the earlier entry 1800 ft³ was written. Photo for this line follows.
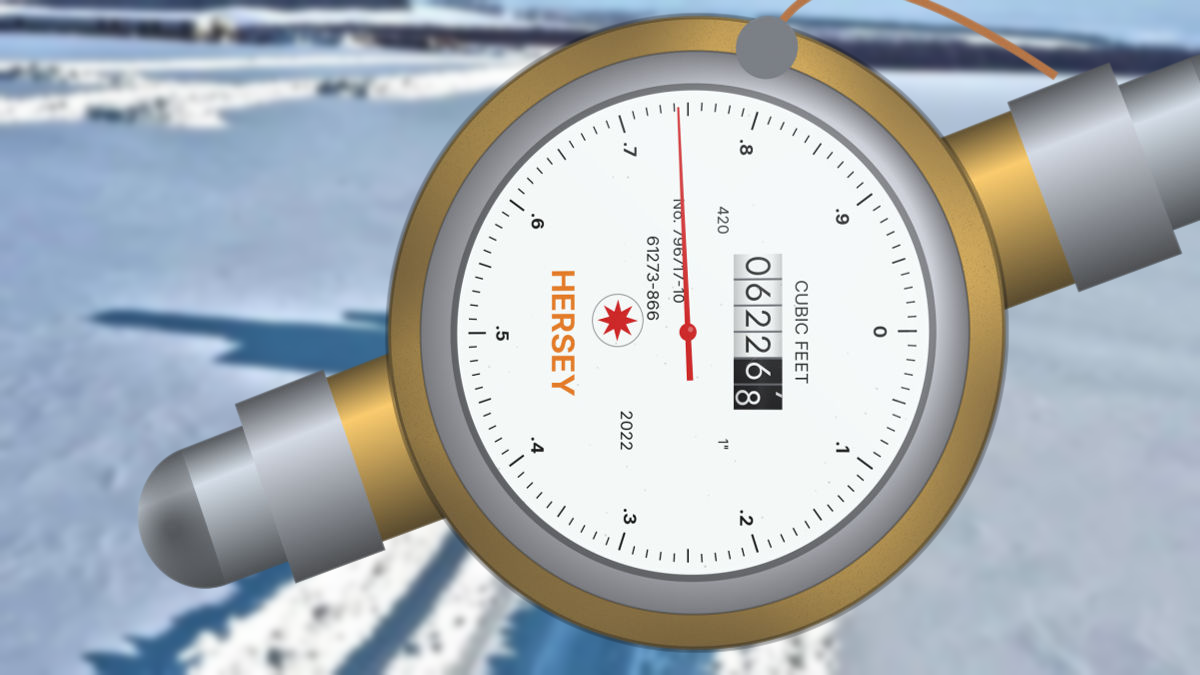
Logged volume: 62267.74 ft³
